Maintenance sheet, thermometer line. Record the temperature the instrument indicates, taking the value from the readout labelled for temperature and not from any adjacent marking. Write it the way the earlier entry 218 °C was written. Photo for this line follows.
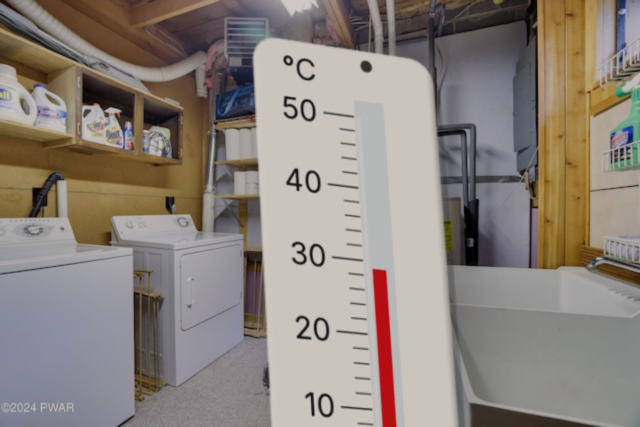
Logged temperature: 29 °C
